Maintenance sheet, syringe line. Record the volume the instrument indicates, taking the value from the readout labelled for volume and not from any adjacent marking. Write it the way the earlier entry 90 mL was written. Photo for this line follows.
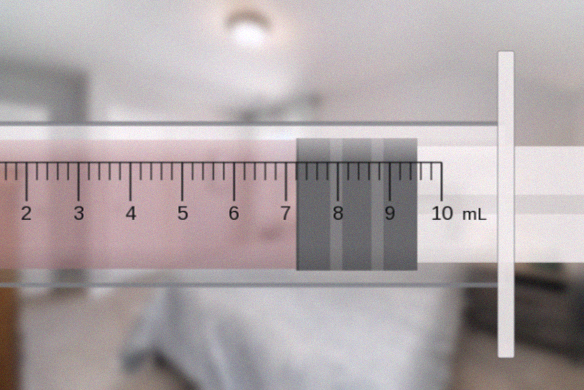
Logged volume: 7.2 mL
